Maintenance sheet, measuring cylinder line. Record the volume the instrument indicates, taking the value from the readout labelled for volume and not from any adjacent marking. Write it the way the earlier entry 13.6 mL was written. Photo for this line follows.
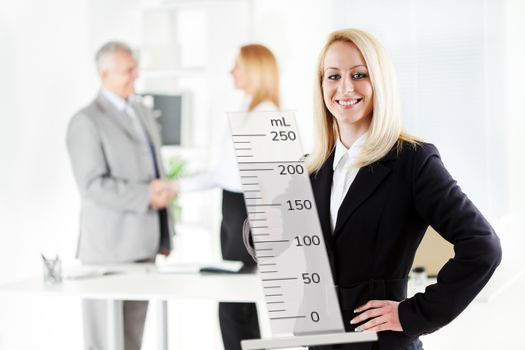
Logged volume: 210 mL
